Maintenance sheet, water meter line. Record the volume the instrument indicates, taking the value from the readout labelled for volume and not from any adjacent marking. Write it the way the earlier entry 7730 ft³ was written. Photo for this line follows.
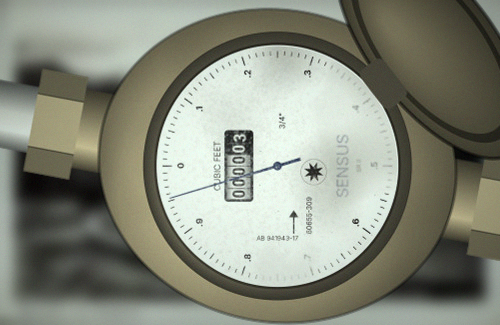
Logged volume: 2.95 ft³
